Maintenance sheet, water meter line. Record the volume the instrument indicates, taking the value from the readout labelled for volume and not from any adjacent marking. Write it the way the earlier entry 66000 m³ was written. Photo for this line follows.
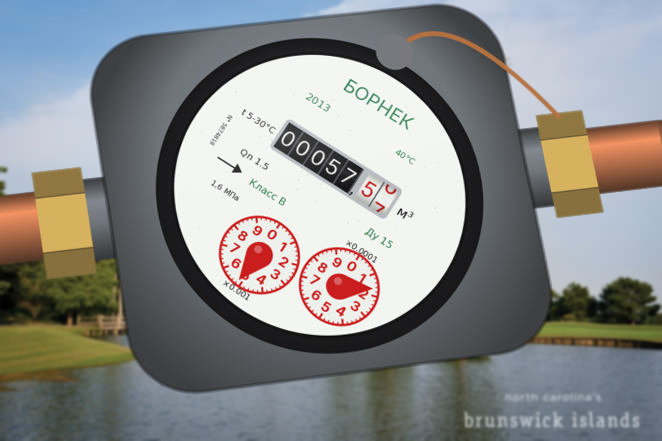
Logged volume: 57.5651 m³
